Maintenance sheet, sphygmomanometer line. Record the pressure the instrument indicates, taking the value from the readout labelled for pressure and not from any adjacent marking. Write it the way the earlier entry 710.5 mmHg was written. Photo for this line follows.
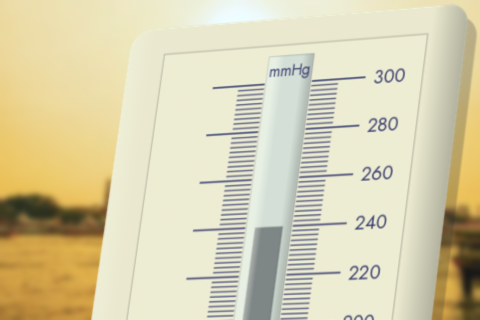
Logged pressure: 240 mmHg
